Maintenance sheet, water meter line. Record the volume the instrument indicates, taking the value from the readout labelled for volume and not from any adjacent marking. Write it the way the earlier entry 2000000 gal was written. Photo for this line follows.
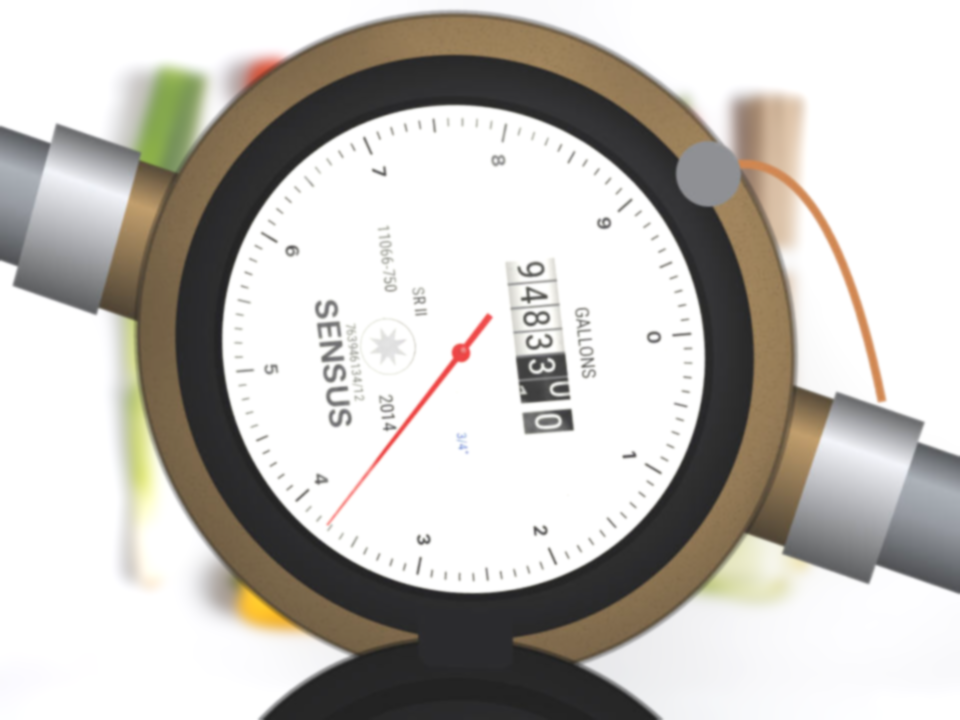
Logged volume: 9483303.7 gal
